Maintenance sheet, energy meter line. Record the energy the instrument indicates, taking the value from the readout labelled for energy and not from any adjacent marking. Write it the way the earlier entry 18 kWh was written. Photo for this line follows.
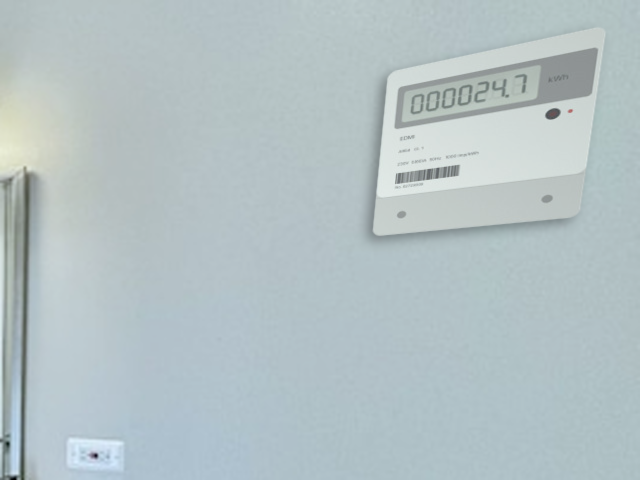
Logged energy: 24.7 kWh
